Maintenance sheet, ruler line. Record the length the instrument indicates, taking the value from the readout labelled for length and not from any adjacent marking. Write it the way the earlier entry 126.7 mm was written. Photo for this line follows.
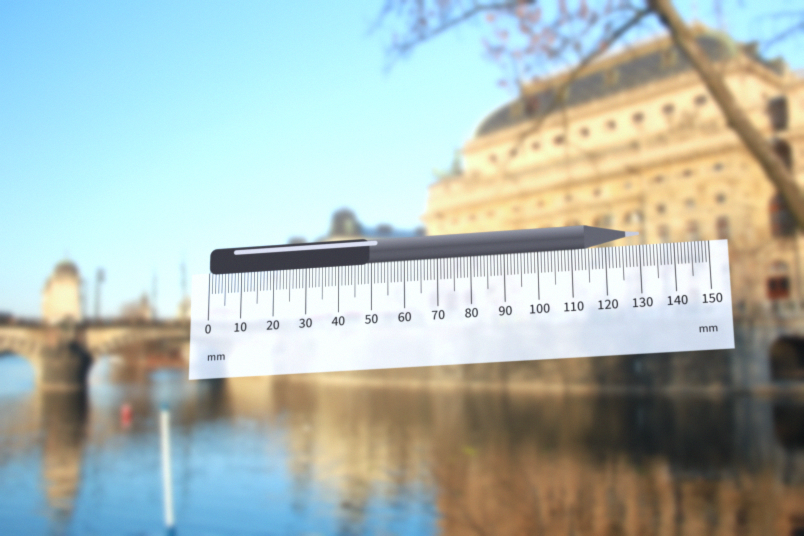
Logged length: 130 mm
